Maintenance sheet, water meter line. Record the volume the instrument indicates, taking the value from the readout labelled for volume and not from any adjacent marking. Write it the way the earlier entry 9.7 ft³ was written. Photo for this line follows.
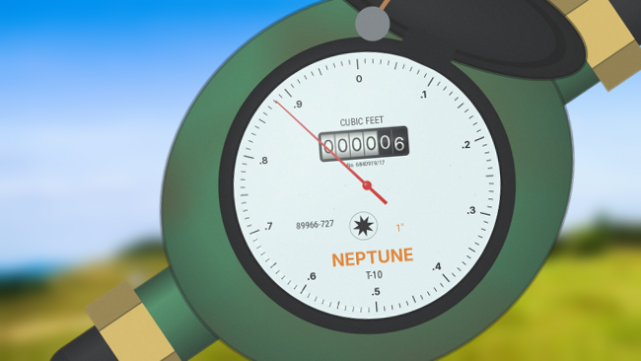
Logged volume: 5.88 ft³
